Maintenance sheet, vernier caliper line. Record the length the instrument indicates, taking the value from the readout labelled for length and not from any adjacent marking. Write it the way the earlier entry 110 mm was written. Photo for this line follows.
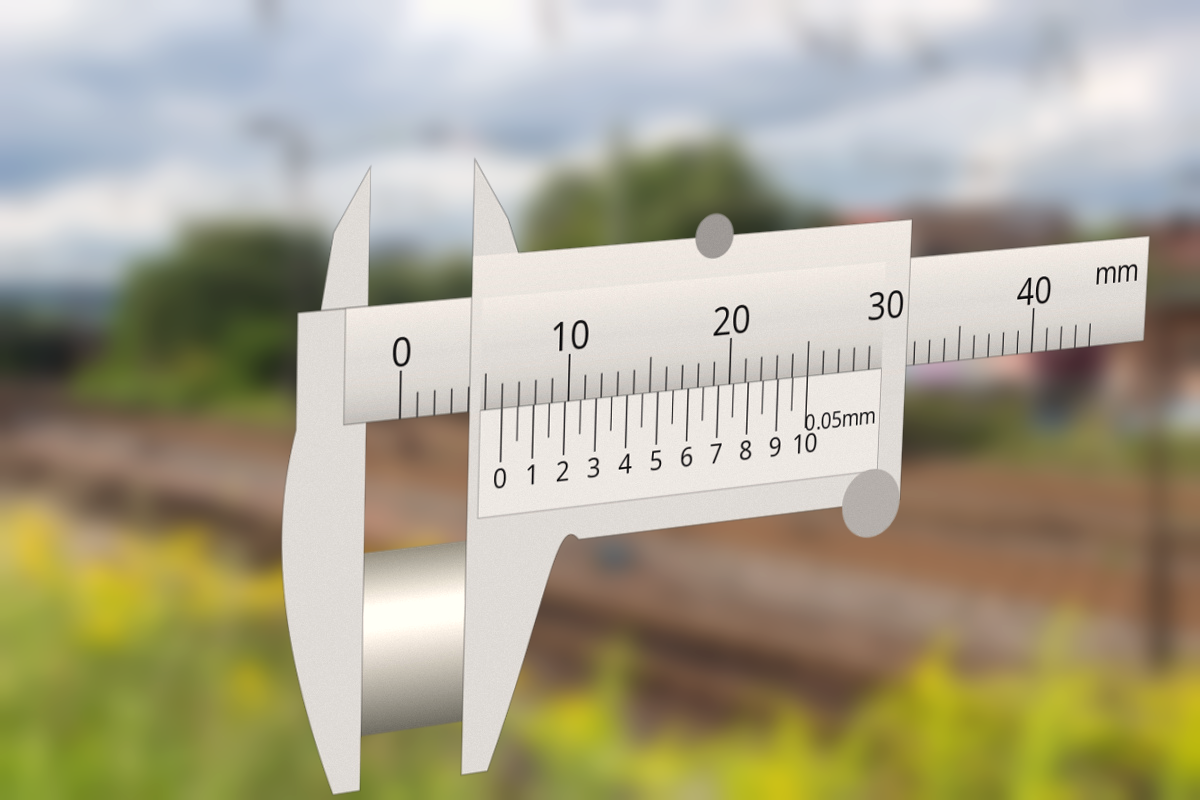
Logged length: 6.0 mm
